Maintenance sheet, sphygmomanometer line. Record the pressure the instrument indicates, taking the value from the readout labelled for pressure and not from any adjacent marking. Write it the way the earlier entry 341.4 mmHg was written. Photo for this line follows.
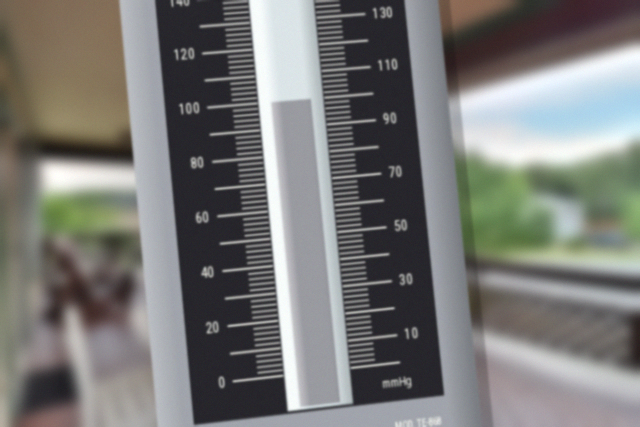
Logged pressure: 100 mmHg
